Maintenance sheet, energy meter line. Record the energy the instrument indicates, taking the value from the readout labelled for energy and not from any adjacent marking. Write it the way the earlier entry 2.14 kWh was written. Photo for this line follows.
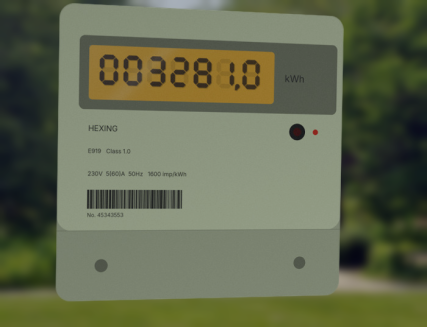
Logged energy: 3281.0 kWh
